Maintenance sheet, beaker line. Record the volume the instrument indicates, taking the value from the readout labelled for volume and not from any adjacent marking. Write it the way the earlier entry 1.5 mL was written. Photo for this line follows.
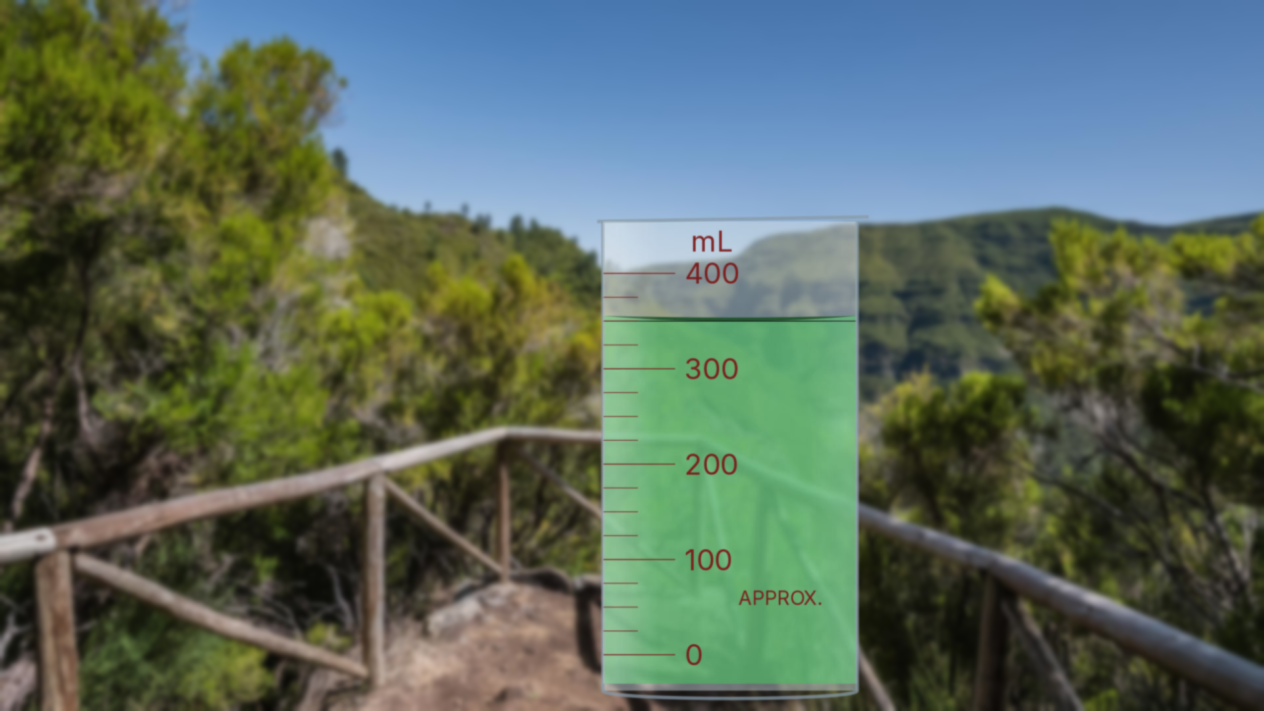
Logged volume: 350 mL
